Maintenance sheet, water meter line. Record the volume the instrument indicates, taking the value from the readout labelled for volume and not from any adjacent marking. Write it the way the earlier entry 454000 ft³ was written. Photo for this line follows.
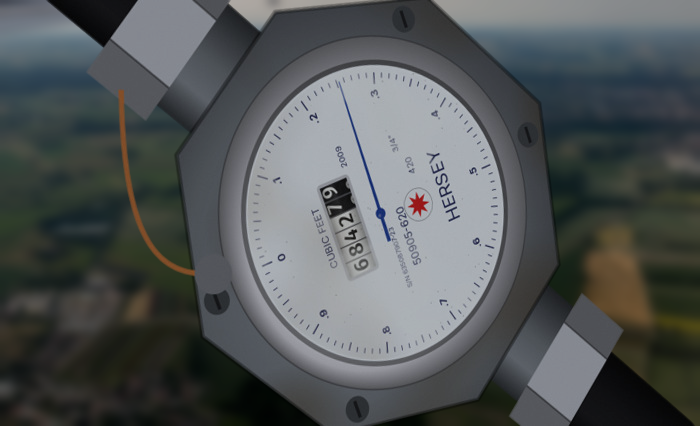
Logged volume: 684279.25 ft³
